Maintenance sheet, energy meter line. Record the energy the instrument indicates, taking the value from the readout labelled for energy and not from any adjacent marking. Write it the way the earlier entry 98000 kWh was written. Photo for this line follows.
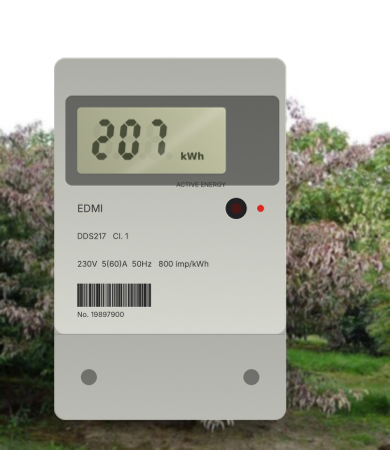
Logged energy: 207 kWh
